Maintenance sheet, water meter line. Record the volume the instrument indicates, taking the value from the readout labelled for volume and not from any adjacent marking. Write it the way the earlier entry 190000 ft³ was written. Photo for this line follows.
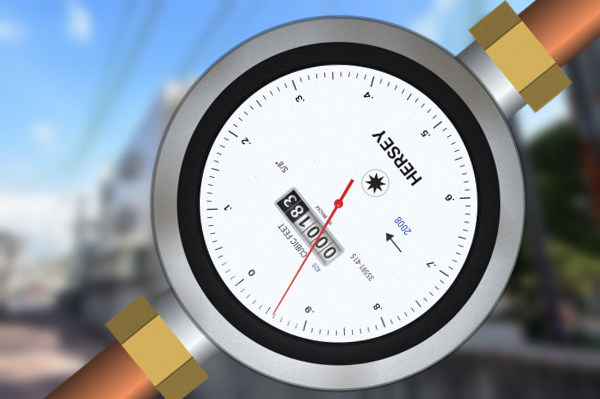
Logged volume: 182.94 ft³
